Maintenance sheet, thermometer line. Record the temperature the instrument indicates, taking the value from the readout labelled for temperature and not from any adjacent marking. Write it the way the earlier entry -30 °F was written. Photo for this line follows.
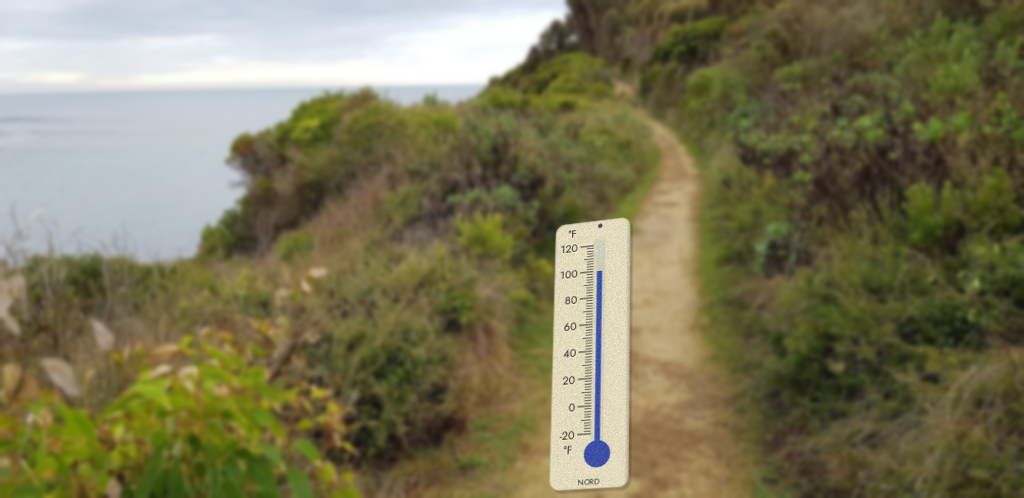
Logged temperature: 100 °F
